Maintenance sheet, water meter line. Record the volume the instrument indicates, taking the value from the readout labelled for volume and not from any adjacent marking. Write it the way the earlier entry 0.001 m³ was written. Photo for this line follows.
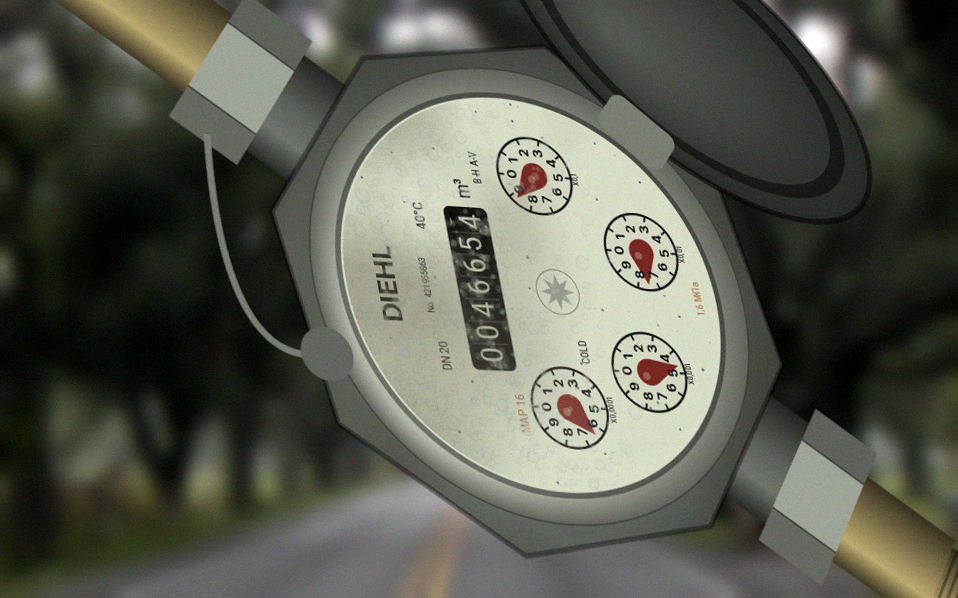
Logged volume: 46653.8746 m³
